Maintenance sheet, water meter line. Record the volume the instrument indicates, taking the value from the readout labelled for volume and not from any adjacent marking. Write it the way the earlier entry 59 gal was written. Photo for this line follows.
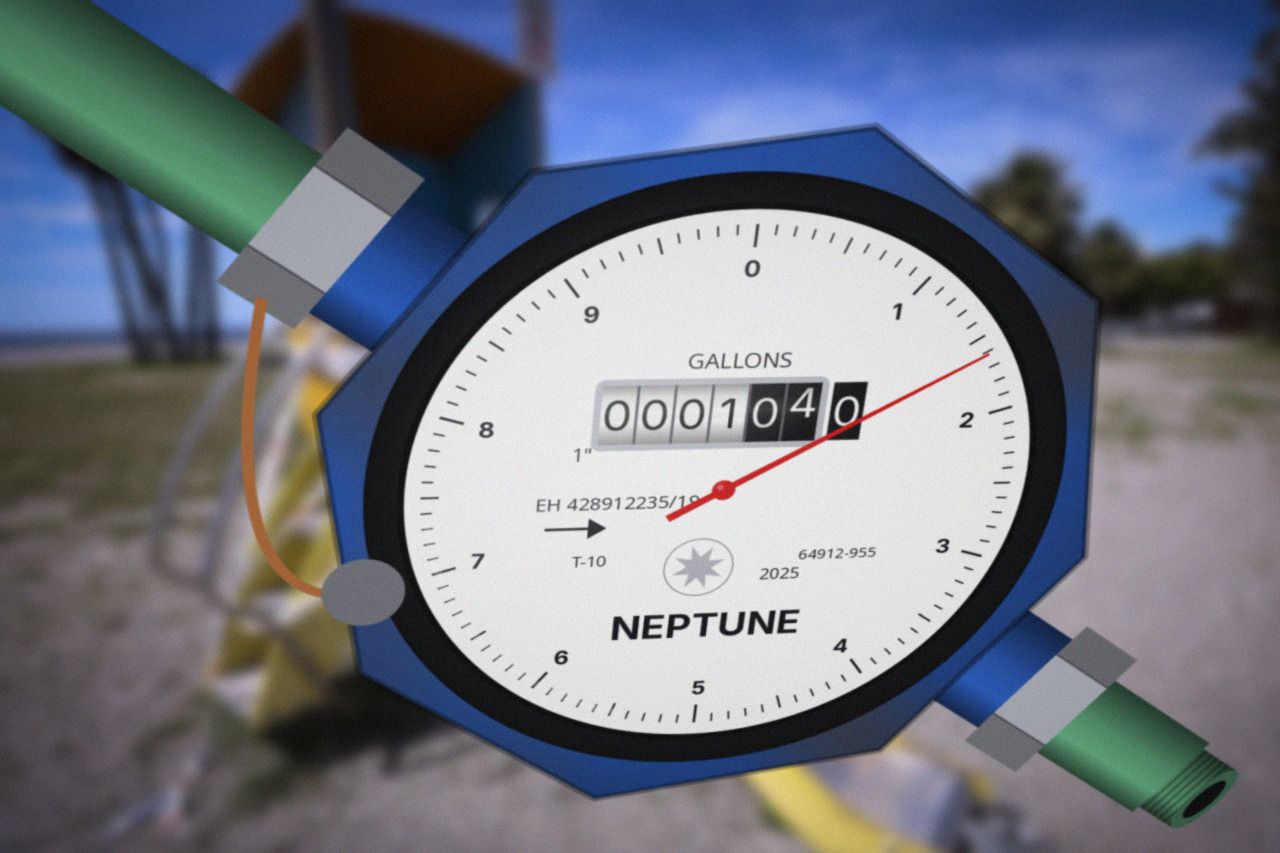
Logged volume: 1041.6 gal
